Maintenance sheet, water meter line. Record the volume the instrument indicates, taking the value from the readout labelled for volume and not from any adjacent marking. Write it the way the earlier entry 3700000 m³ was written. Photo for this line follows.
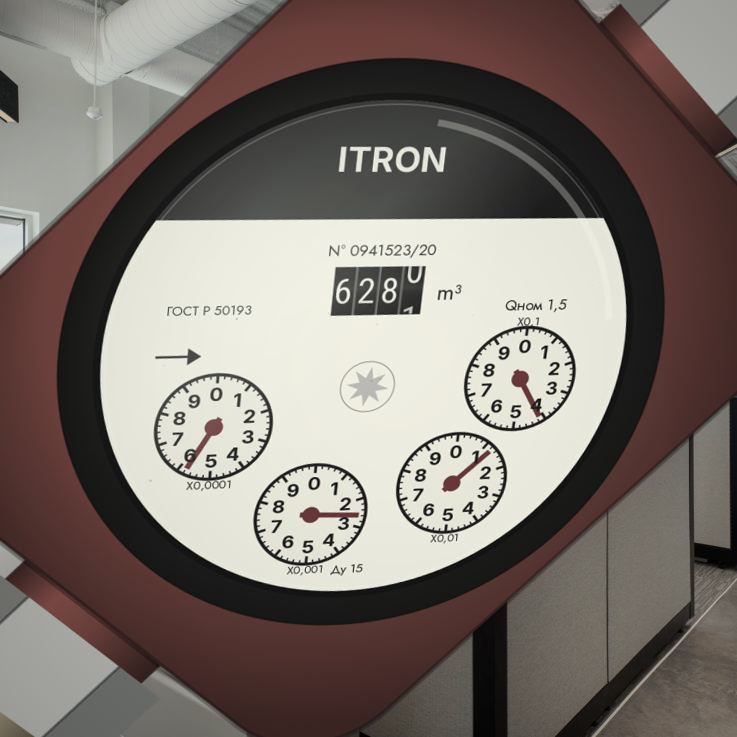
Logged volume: 6280.4125 m³
